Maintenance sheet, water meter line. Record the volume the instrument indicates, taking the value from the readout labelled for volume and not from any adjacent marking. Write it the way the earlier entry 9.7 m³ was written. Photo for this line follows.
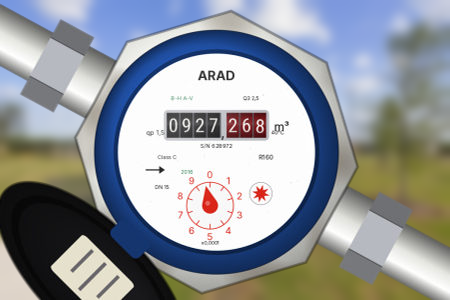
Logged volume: 927.2679 m³
